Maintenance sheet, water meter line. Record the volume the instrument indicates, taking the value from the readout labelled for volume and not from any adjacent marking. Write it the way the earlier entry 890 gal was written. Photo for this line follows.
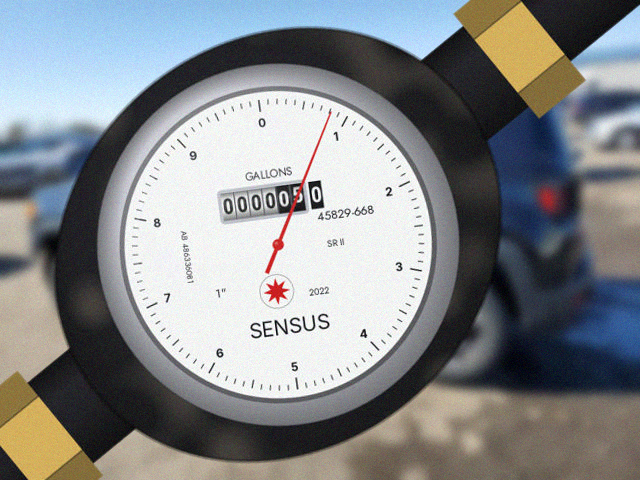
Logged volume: 50.8 gal
